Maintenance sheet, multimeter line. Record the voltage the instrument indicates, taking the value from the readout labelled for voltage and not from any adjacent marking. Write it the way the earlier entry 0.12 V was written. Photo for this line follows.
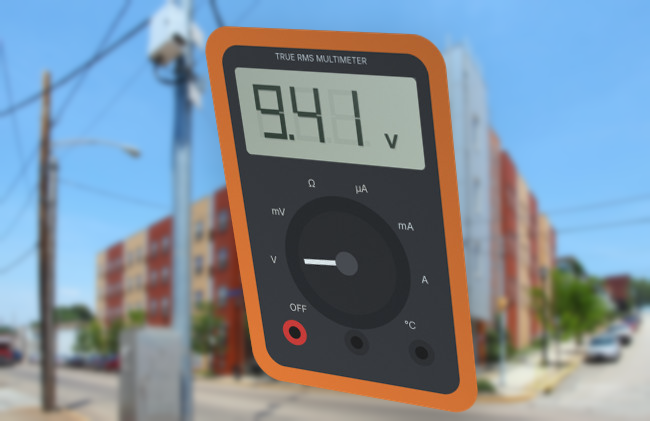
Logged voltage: 9.41 V
